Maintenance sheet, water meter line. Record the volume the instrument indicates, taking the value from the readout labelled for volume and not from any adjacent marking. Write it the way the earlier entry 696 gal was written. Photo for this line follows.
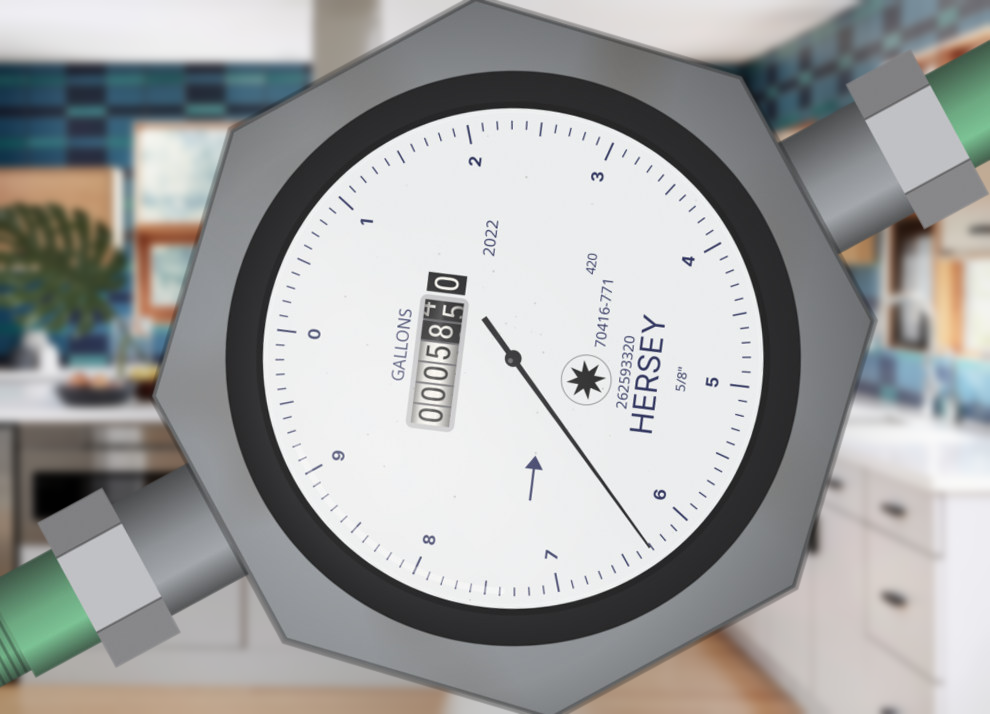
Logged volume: 5846.3 gal
